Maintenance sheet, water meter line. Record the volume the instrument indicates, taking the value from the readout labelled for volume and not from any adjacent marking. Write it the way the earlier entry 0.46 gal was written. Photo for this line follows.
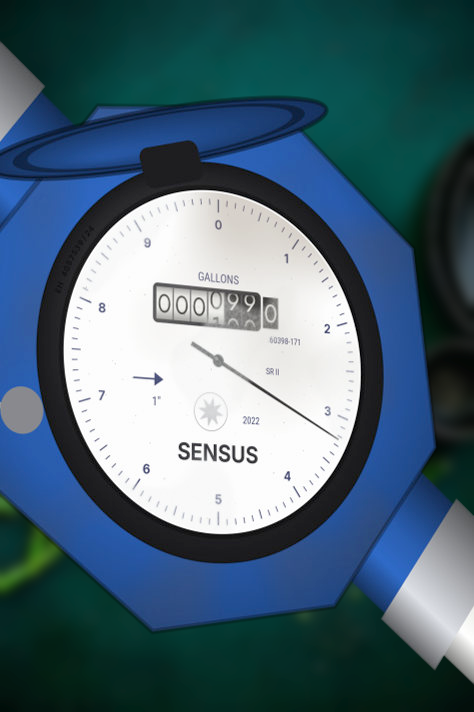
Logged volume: 993.2 gal
